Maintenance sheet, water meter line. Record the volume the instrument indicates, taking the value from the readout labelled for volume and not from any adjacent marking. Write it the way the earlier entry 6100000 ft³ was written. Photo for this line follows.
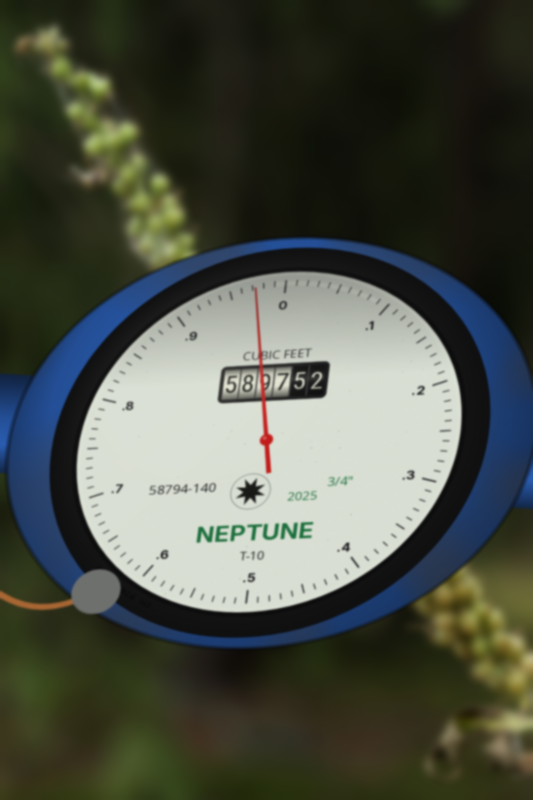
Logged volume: 589751.97 ft³
